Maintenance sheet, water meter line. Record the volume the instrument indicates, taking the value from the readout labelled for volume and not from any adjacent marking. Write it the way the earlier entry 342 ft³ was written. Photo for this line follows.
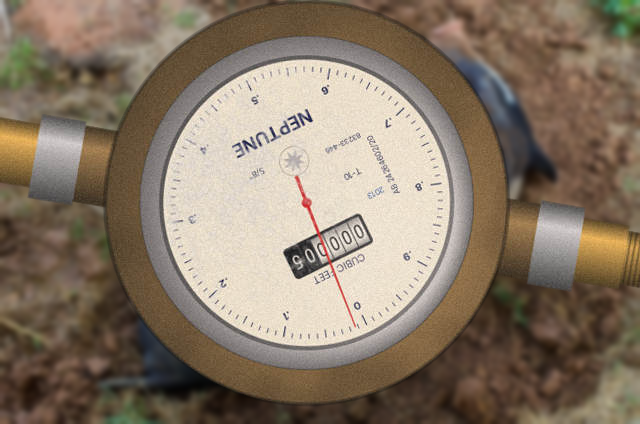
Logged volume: 5.01 ft³
